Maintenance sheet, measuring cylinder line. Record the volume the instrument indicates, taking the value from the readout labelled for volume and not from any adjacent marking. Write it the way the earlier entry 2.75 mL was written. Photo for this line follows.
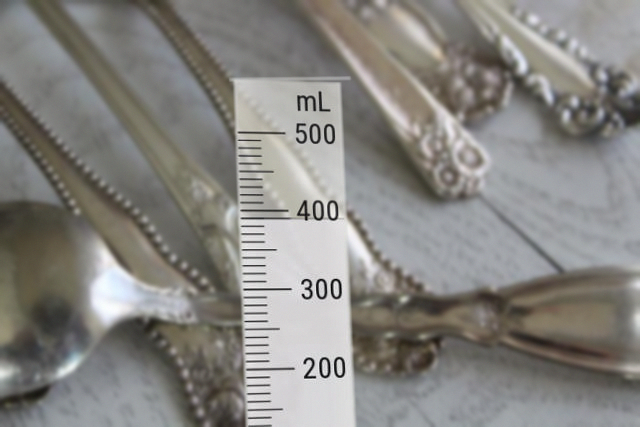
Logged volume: 390 mL
